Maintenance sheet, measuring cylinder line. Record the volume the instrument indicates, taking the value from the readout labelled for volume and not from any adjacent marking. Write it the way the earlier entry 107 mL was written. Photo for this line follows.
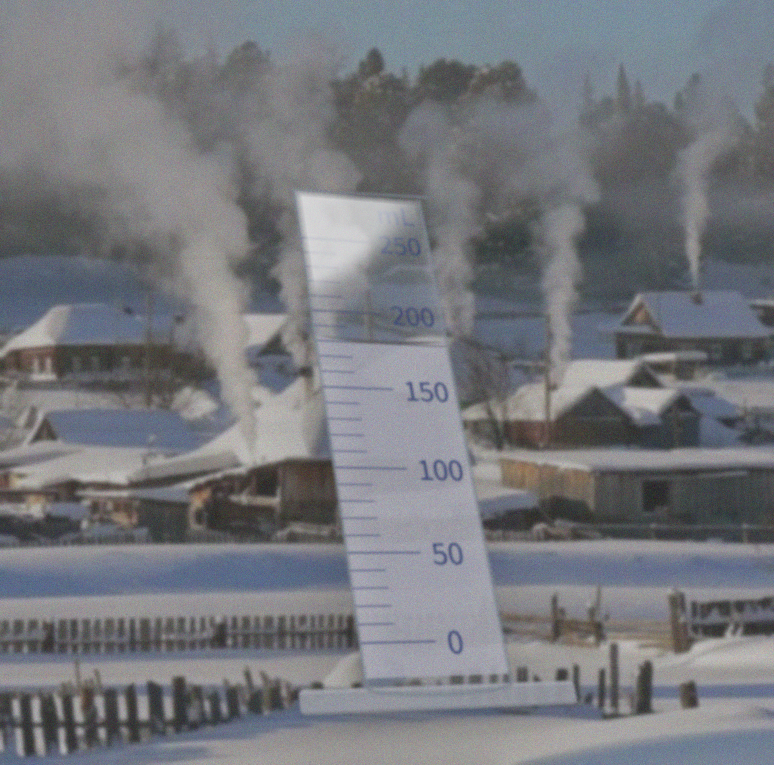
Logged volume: 180 mL
